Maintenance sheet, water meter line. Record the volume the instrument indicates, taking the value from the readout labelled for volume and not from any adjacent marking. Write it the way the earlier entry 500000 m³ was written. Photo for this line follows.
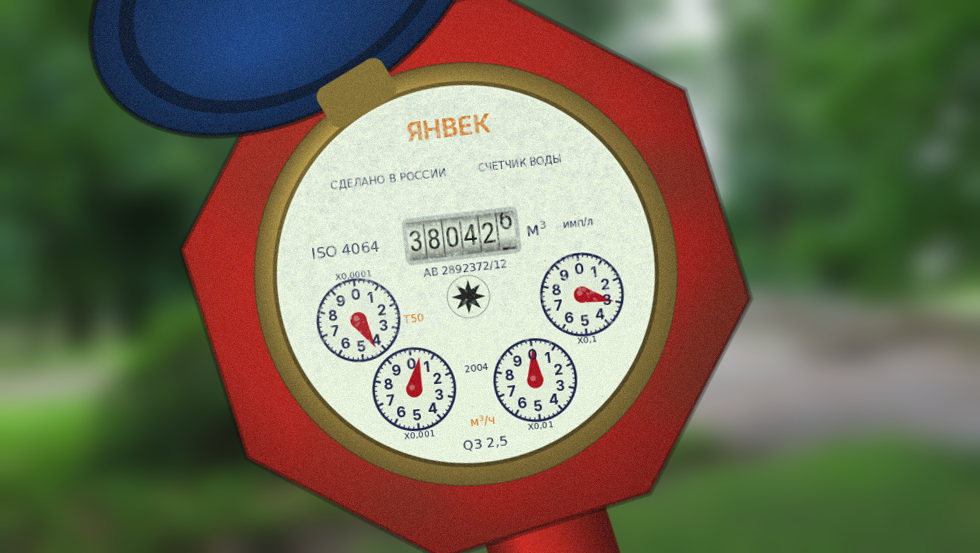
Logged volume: 380426.3004 m³
